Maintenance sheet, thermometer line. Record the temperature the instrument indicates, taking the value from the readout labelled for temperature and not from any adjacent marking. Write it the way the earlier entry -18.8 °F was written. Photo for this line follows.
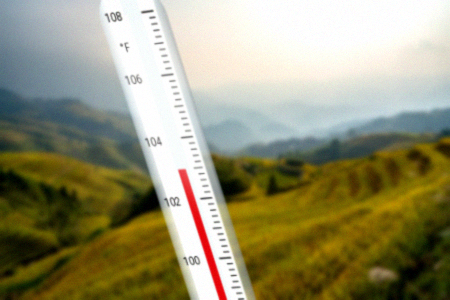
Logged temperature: 103 °F
